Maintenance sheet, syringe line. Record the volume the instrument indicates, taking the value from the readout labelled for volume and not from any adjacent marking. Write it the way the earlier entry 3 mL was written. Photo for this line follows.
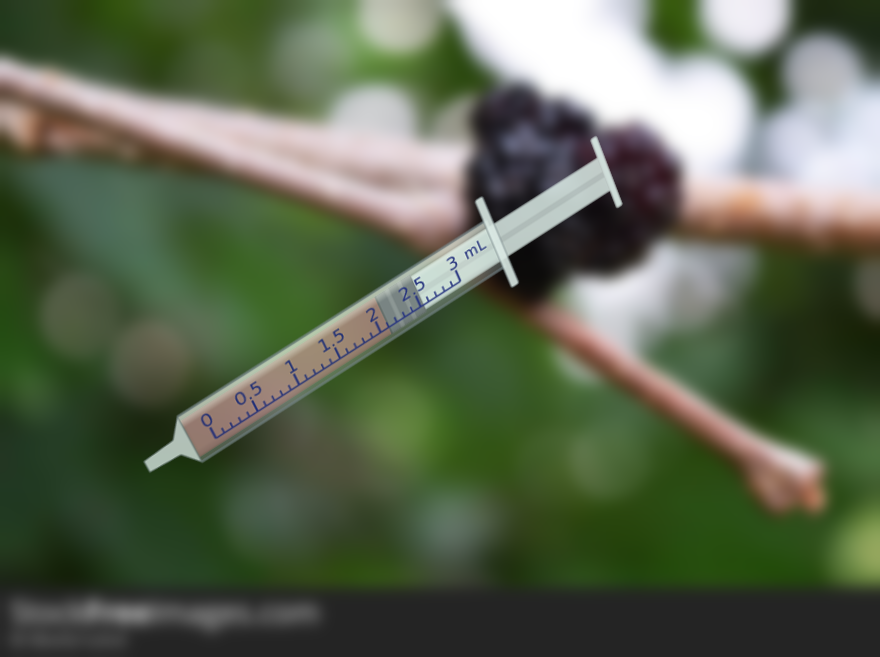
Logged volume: 2.1 mL
